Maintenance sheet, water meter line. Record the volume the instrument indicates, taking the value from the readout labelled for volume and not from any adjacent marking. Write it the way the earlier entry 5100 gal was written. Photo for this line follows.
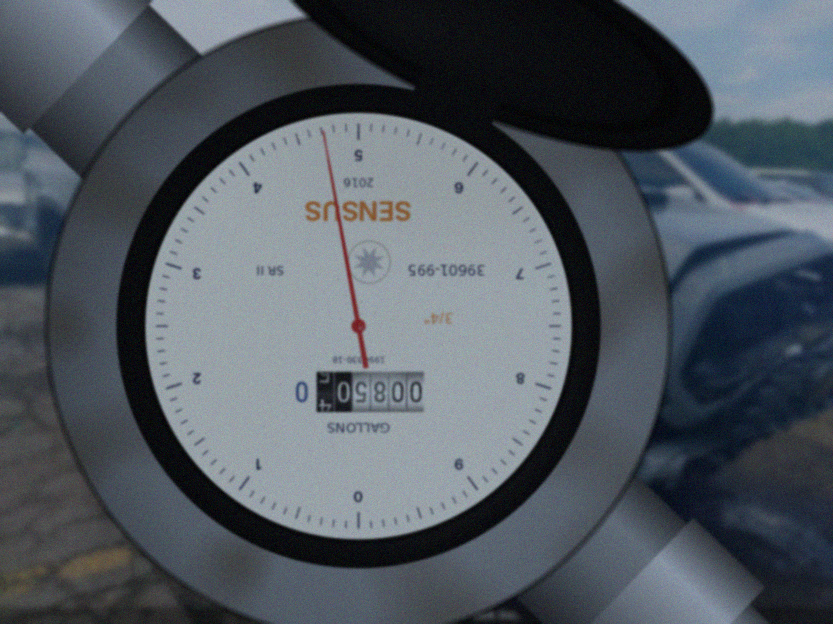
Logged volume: 85044.7 gal
